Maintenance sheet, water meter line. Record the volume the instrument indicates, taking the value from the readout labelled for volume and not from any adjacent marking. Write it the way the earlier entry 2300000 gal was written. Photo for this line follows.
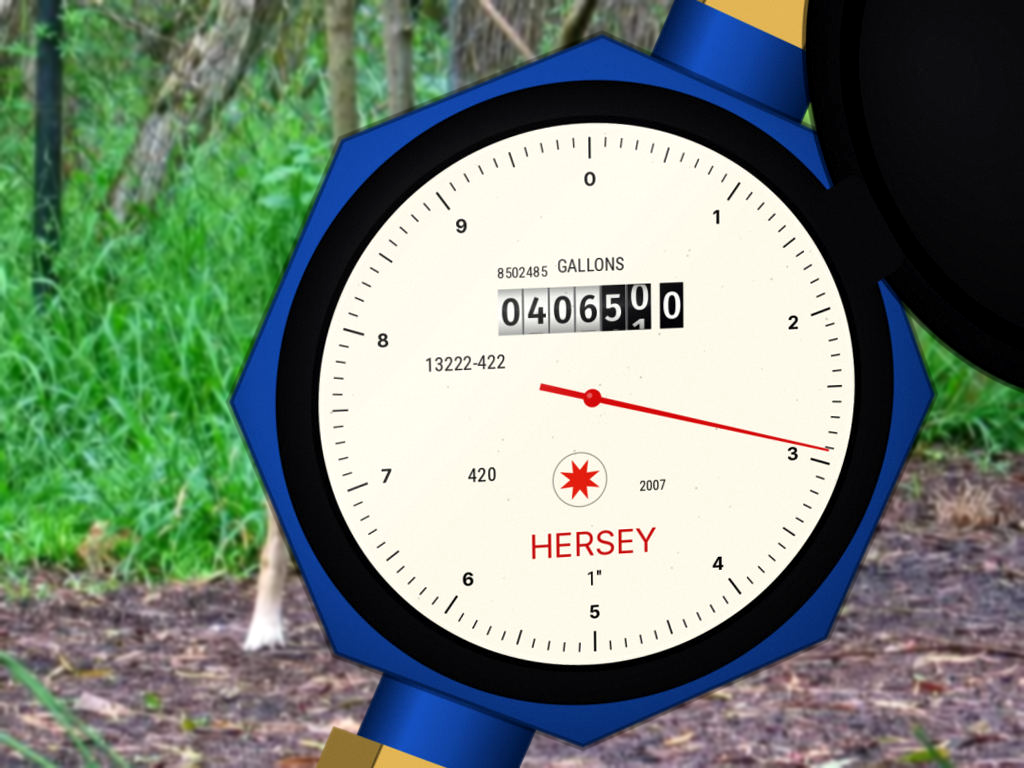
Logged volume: 406502.9 gal
